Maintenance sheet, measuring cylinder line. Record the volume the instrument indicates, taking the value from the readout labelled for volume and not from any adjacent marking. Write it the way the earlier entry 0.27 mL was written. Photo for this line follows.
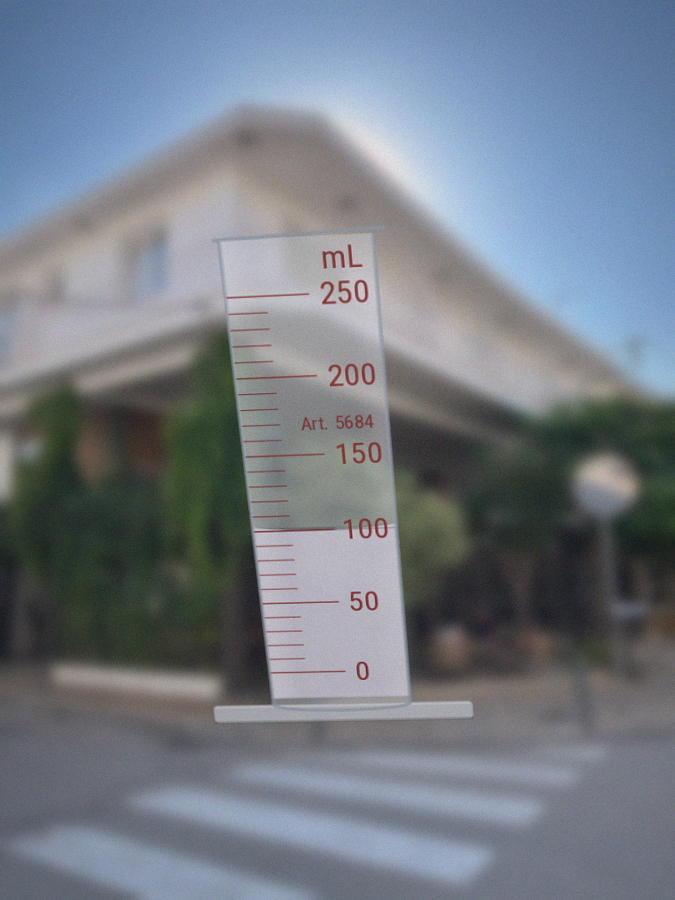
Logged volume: 100 mL
